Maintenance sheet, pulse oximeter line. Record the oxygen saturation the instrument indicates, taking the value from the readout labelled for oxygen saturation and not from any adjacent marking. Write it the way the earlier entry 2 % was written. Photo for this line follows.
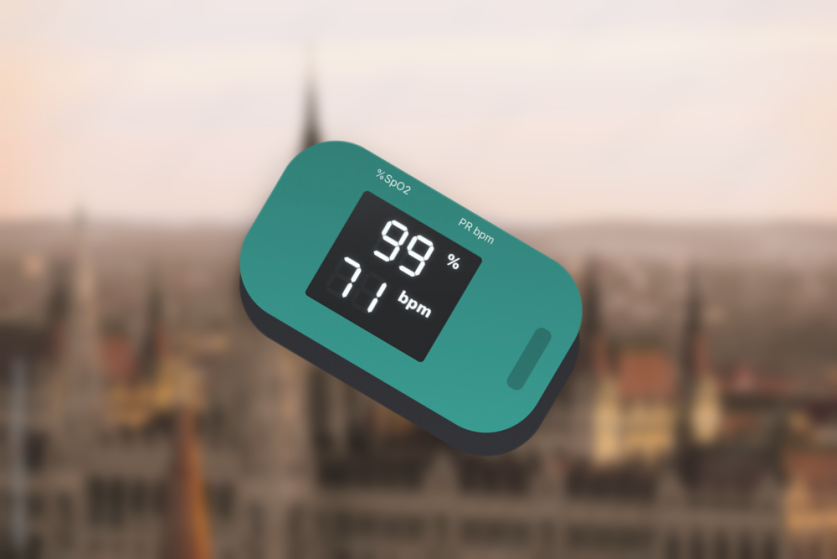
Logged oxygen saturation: 99 %
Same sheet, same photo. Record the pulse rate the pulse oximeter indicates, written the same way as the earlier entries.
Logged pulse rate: 71 bpm
